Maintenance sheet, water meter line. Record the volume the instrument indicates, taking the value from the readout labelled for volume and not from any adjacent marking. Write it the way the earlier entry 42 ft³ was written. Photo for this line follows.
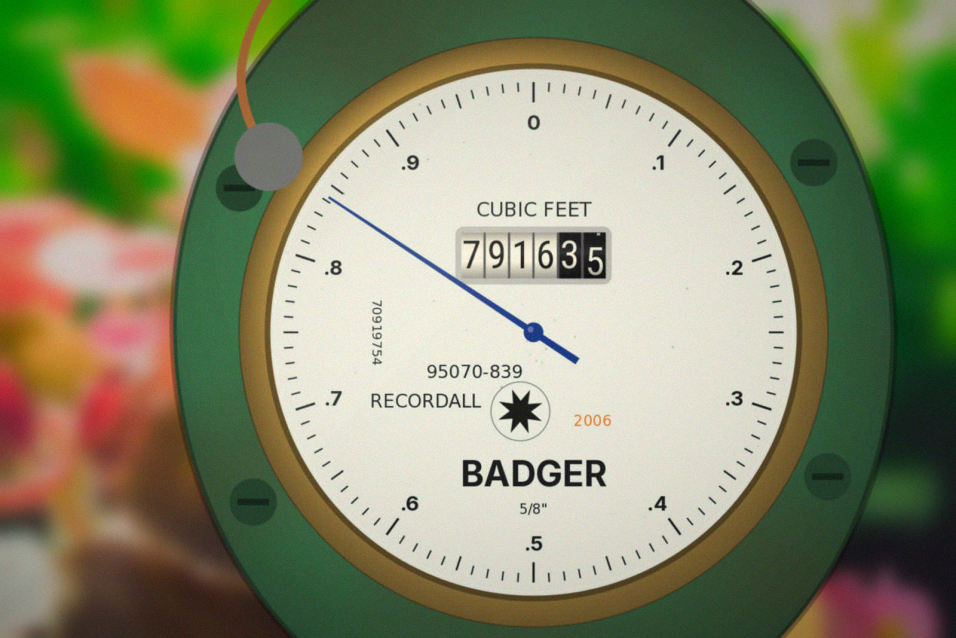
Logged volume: 791634.84 ft³
